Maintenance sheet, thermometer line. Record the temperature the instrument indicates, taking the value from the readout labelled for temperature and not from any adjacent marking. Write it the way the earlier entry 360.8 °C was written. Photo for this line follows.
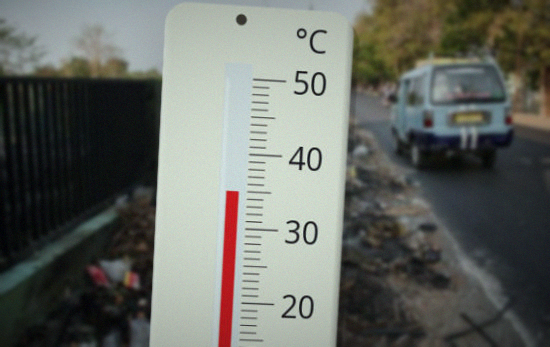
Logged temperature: 35 °C
